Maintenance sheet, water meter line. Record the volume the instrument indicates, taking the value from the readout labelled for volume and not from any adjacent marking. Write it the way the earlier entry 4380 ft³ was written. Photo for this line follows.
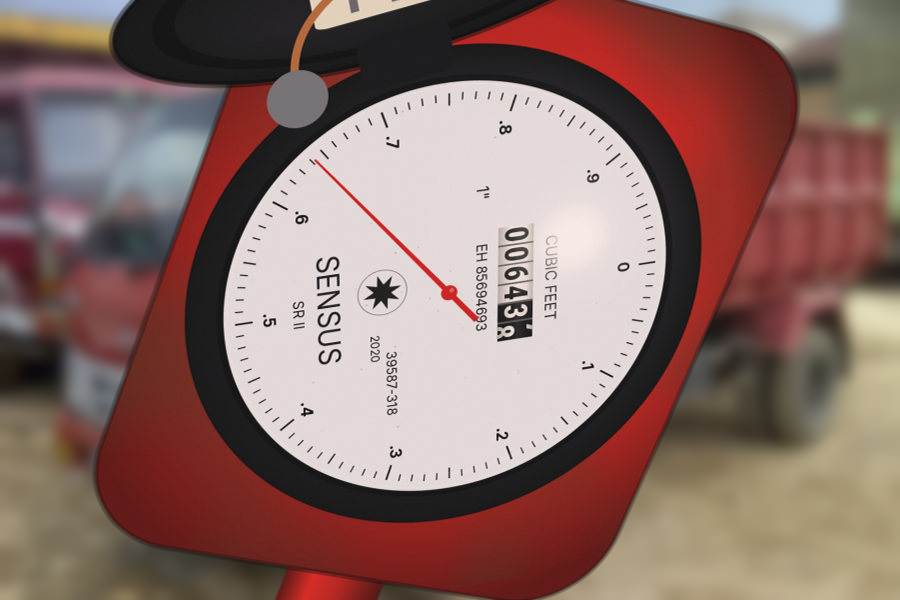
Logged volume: 6437.64 ft³
